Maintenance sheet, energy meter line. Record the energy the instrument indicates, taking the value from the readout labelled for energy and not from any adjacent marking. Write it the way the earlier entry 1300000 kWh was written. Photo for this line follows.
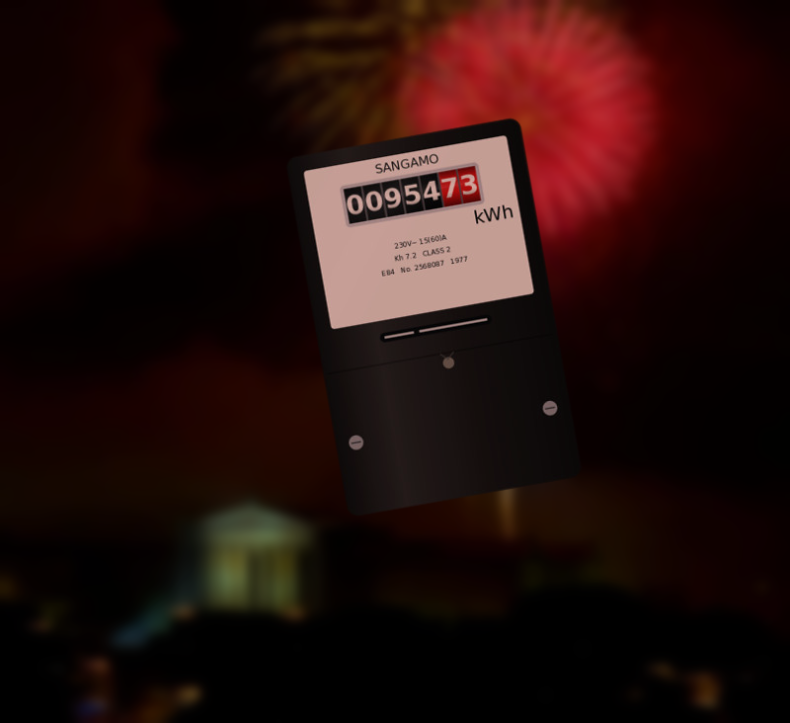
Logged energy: 954.73 kWh
